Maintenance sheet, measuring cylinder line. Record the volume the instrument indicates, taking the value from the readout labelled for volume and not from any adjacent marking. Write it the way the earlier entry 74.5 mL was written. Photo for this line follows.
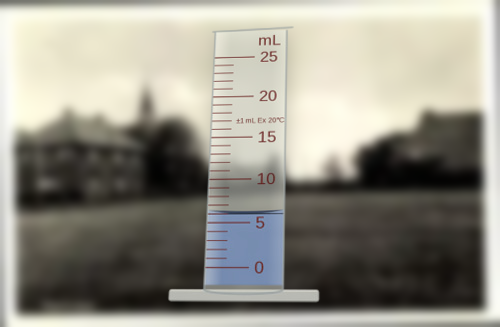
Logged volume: 6 mL
